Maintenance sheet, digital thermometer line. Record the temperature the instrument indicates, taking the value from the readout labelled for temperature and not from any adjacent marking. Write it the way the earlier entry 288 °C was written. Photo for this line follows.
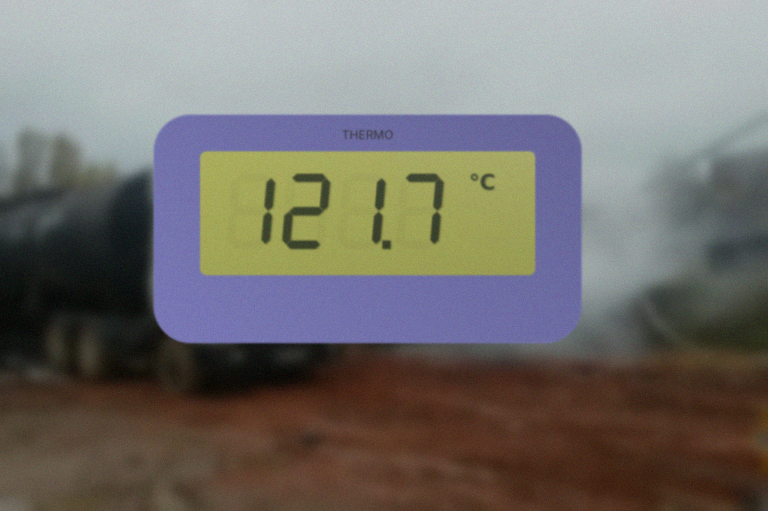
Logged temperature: 121.7 °C
